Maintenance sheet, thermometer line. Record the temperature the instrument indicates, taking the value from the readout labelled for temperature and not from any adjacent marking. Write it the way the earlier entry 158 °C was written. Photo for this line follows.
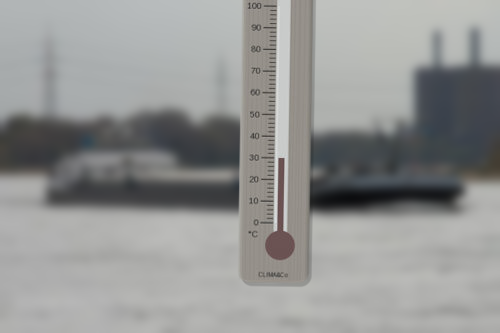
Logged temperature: 30 °C
